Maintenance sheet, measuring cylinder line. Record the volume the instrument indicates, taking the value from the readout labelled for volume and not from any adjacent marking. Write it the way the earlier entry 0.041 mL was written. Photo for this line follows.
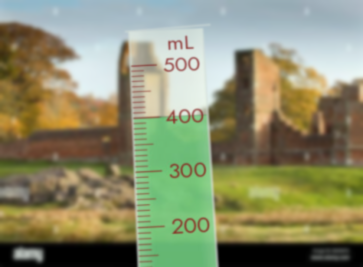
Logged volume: 400 mL
